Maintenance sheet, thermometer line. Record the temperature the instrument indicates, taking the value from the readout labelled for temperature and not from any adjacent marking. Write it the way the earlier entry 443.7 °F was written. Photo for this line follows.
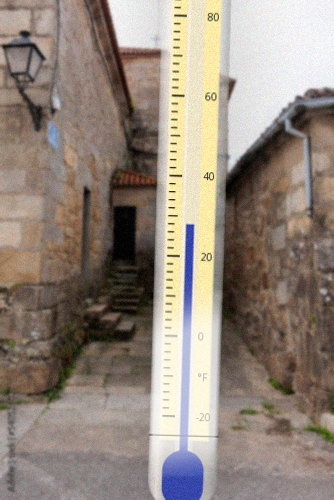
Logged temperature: 28 °F
